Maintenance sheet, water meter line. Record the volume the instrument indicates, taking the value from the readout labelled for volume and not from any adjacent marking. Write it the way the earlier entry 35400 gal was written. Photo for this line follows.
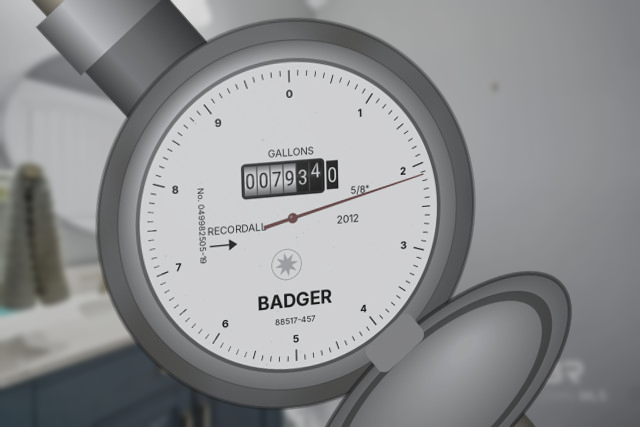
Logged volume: 79342.1 gal
